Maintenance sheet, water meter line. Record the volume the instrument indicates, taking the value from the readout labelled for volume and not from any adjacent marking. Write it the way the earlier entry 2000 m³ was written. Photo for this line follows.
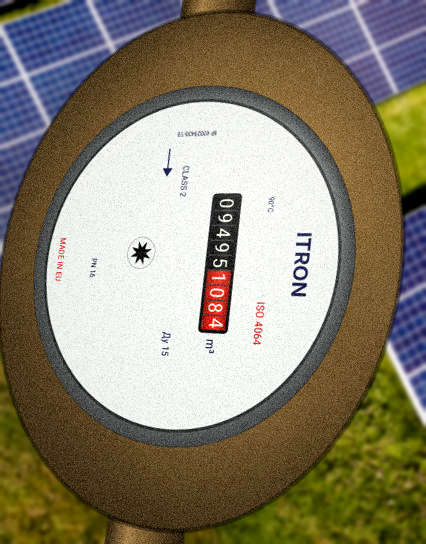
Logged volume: 9495.1084 m³
